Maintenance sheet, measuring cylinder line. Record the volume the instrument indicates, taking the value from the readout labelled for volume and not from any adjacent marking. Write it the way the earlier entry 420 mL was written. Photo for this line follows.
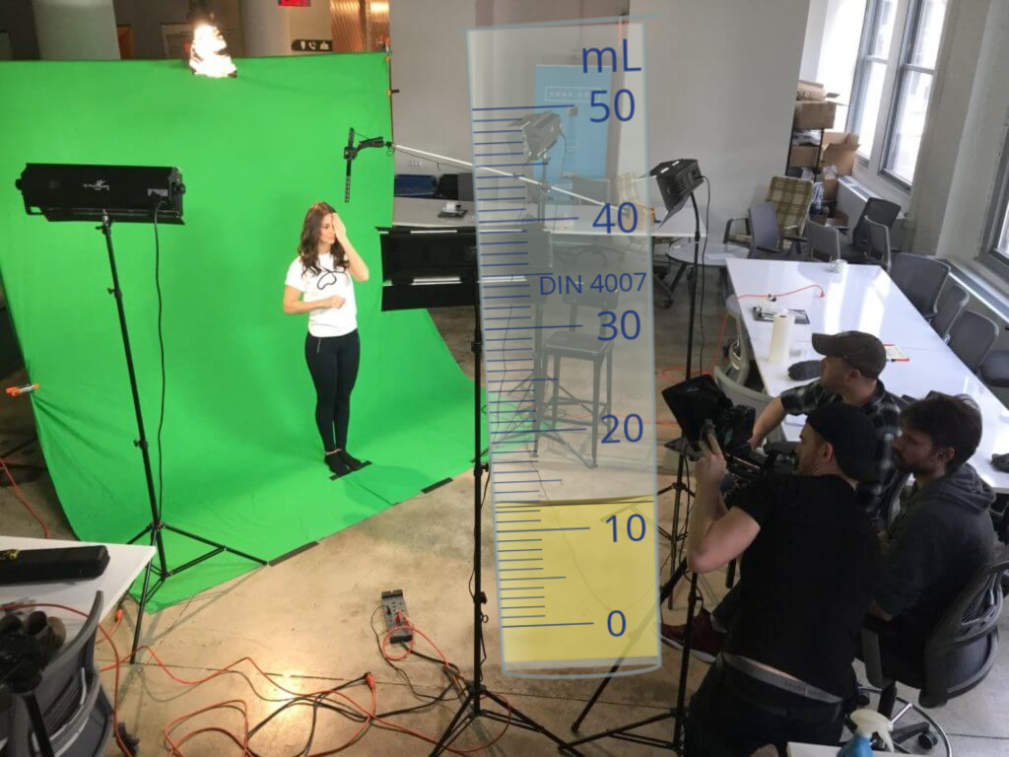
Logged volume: 12.5 mL
